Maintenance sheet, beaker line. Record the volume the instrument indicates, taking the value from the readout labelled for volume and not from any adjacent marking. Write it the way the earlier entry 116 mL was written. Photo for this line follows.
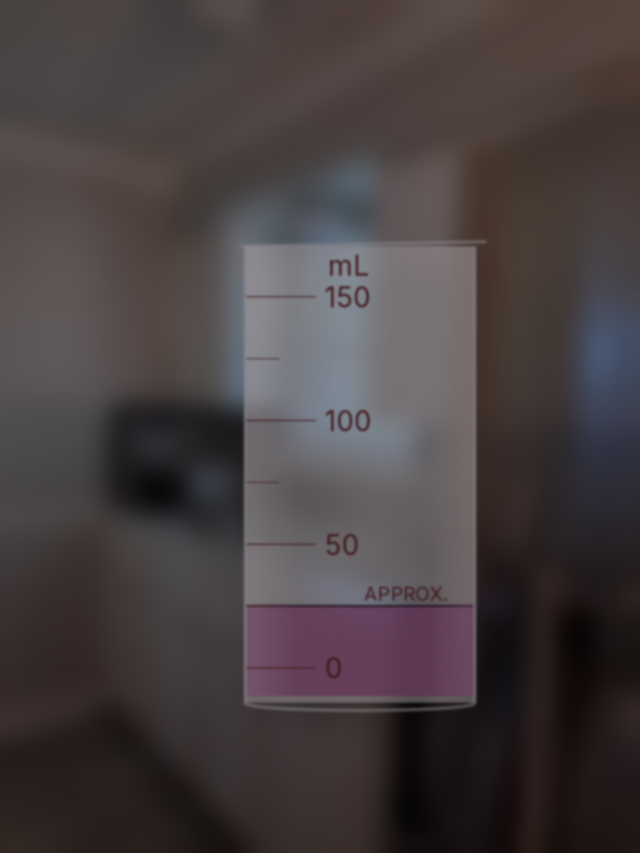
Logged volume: 25 mL
